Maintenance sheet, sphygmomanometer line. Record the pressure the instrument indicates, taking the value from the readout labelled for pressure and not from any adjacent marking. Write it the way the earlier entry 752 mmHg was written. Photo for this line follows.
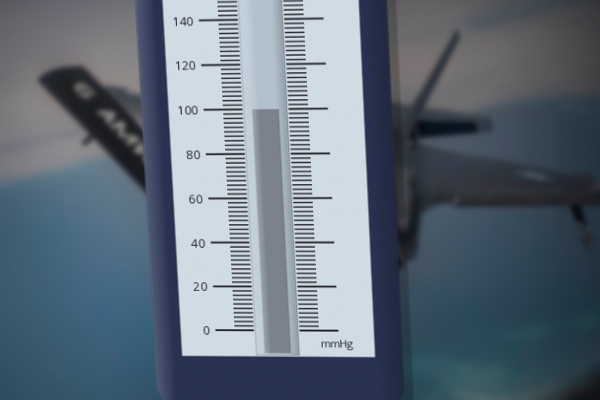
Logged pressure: 100 mmHg
